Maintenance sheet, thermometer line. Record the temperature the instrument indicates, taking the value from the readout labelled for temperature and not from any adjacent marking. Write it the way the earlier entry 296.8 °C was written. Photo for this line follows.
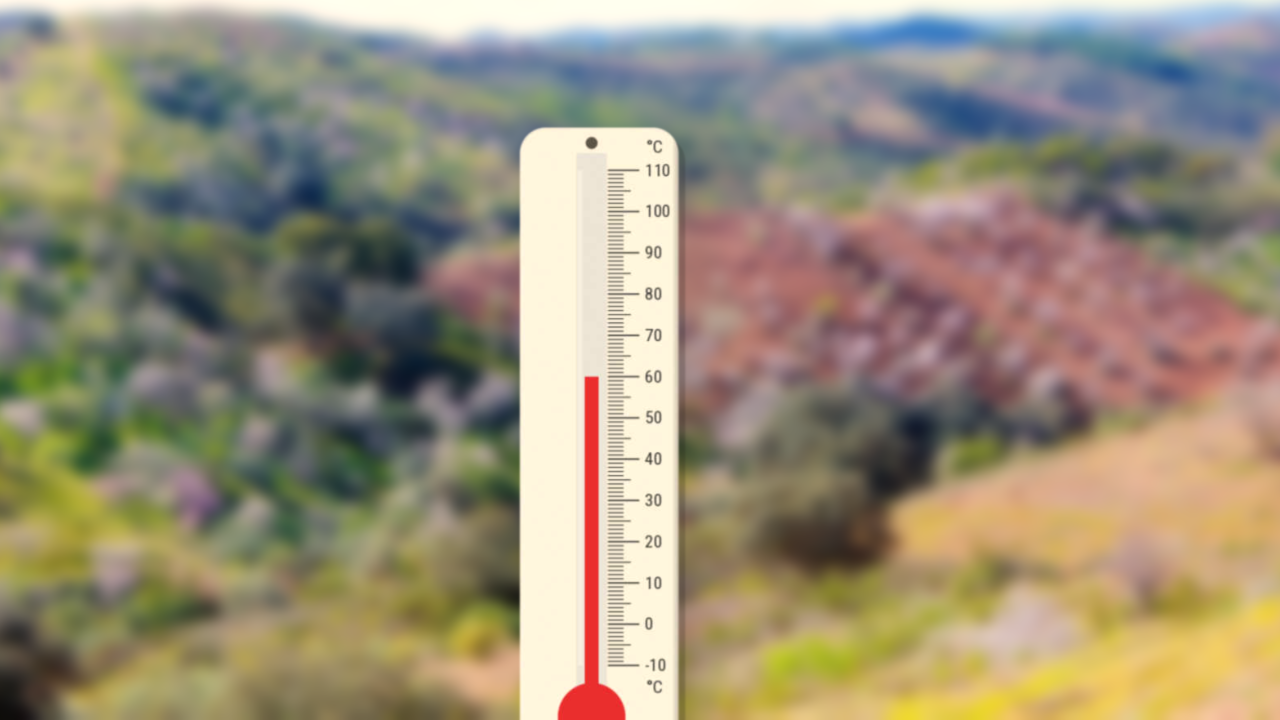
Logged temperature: 60 °C
